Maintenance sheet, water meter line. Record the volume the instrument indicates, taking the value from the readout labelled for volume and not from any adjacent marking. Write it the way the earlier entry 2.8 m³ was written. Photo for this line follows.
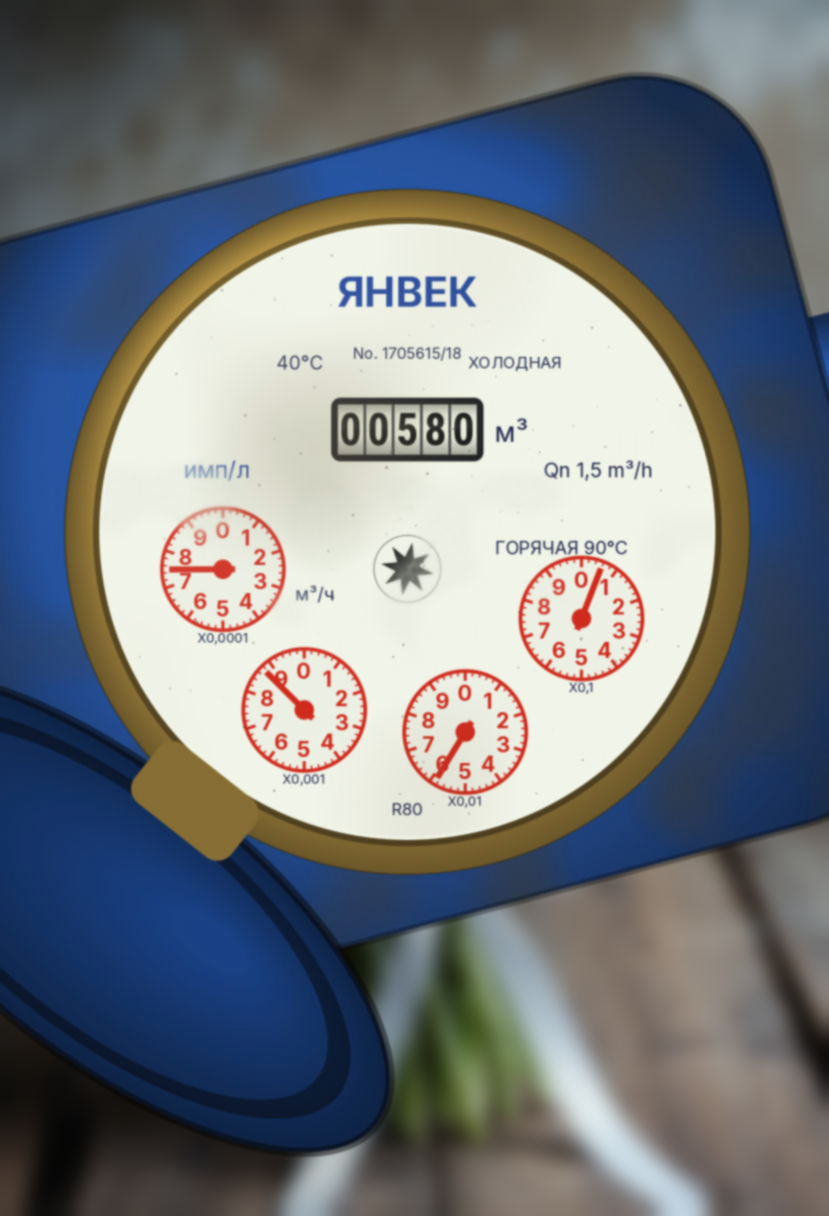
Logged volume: 580.0587 m³
